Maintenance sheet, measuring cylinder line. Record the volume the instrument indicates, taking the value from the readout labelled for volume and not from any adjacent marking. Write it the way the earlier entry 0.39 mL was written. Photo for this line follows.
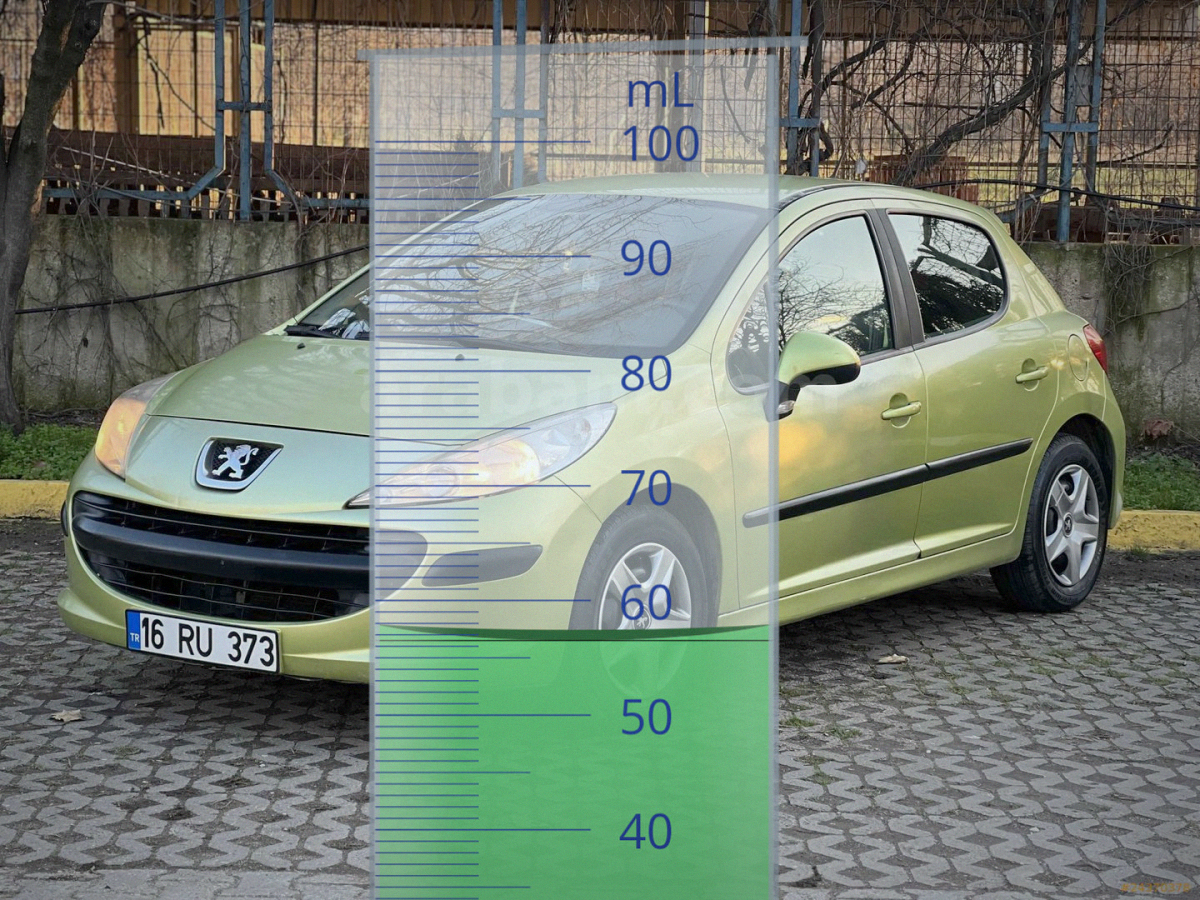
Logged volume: 56.5 mL
